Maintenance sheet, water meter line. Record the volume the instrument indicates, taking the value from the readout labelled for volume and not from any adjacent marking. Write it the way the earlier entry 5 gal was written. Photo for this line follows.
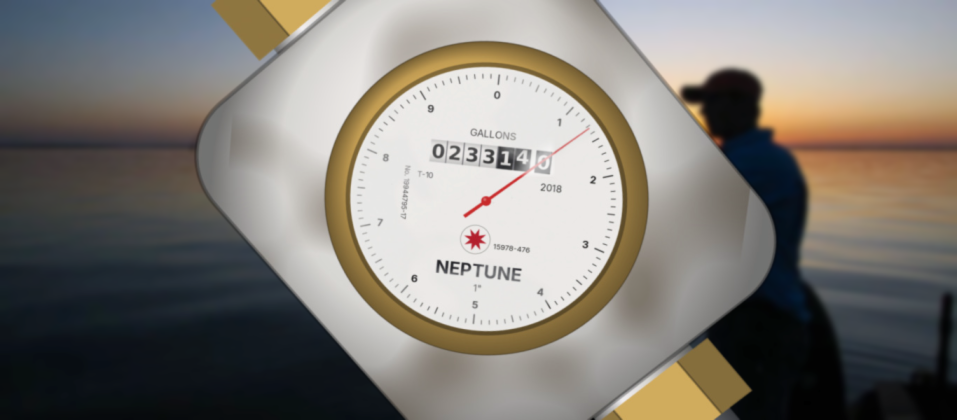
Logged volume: 233141.3 gal
